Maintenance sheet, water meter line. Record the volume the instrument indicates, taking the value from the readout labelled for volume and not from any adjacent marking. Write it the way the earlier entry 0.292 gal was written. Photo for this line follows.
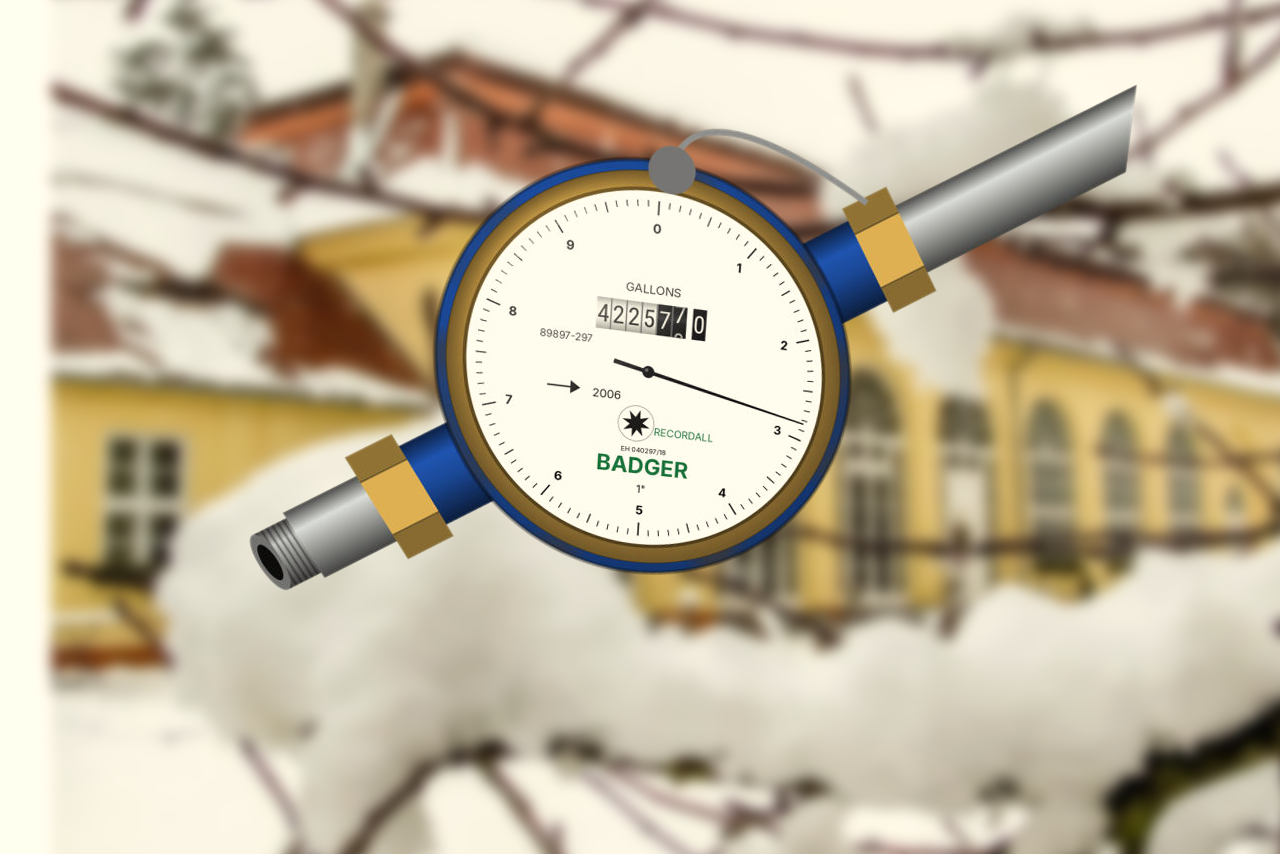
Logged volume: 4225772.8 gal
